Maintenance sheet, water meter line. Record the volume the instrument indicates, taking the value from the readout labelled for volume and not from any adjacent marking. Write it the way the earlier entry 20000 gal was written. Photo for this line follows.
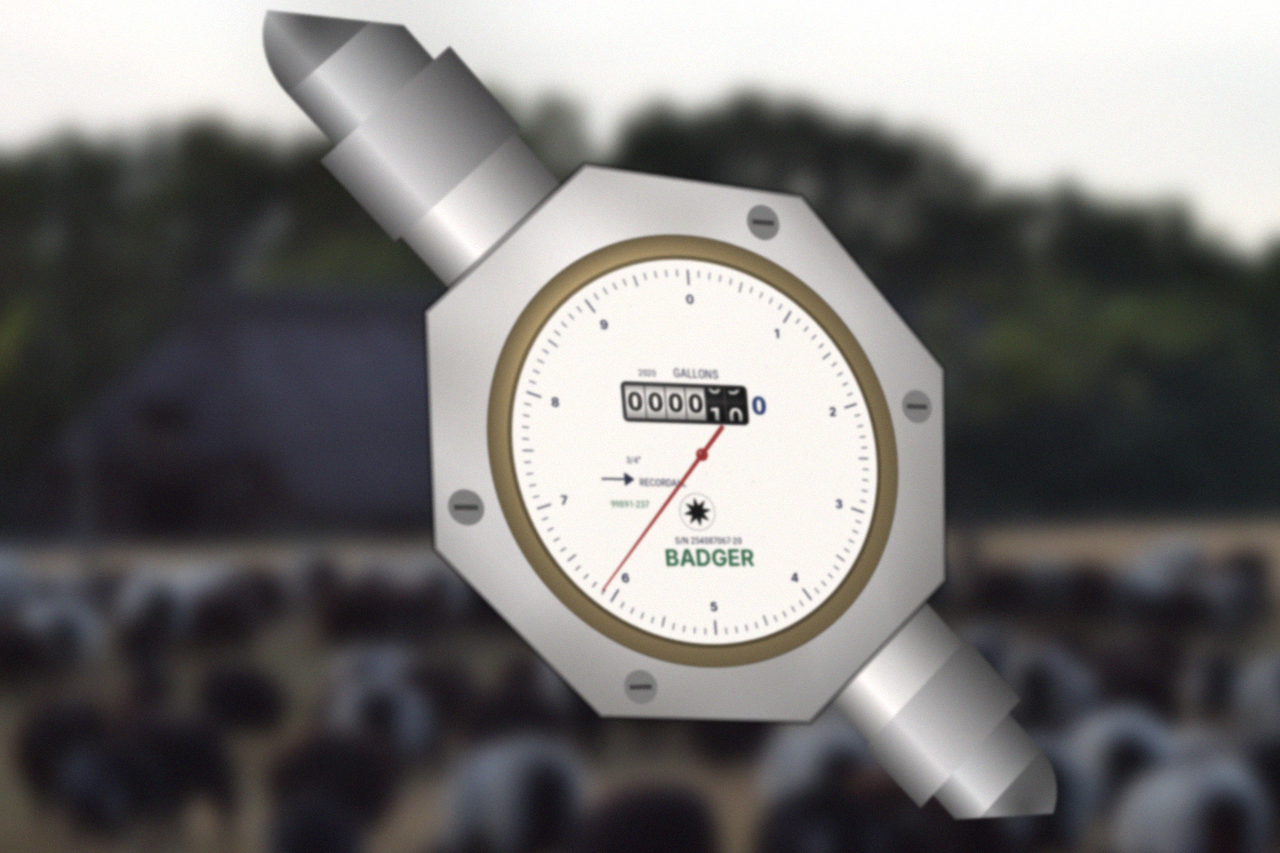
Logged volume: 96.1 gal
